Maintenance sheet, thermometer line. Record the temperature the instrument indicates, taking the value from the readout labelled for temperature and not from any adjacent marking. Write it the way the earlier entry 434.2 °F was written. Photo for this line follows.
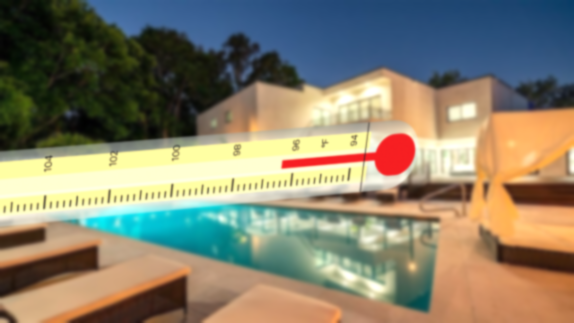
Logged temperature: 96.4 °F
